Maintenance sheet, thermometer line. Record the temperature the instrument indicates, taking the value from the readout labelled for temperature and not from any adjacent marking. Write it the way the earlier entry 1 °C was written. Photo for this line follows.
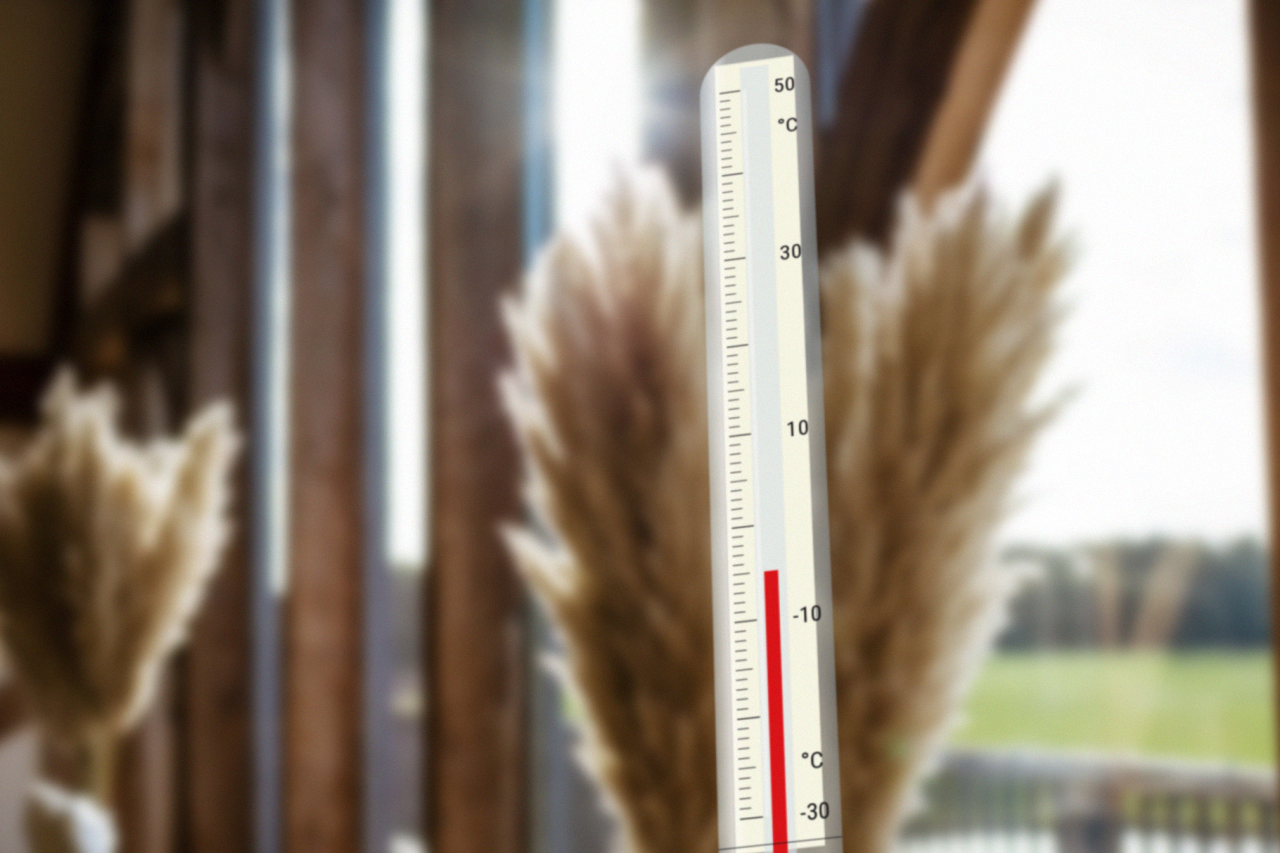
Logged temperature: -5 °C
